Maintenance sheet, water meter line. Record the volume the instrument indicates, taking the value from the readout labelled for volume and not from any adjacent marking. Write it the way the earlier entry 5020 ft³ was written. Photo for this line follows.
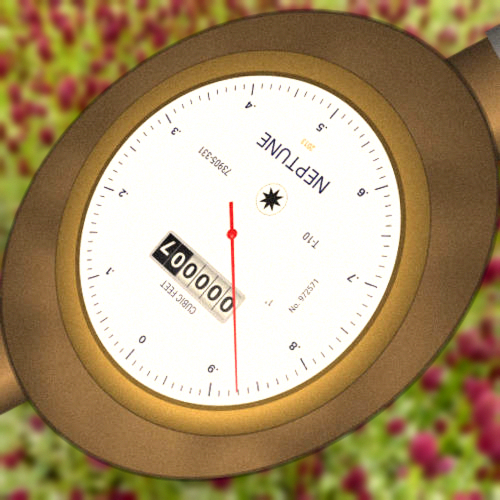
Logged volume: 6.87 ft³
